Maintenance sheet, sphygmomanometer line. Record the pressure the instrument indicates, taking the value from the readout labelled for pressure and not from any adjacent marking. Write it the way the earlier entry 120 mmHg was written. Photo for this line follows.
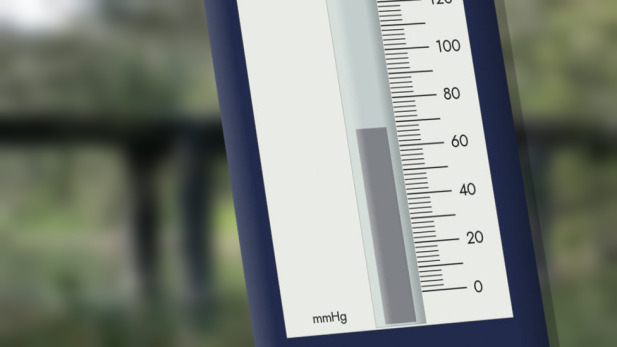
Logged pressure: 68 mmHg
